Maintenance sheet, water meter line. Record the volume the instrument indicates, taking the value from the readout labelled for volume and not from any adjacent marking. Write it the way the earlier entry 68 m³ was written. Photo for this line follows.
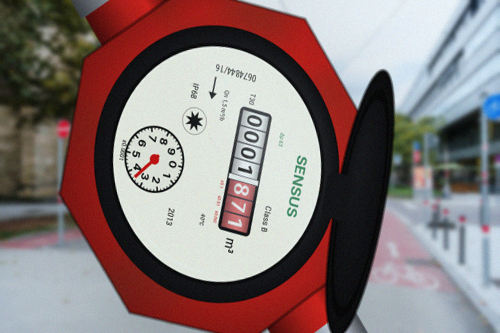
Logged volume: 1.8713 m³
